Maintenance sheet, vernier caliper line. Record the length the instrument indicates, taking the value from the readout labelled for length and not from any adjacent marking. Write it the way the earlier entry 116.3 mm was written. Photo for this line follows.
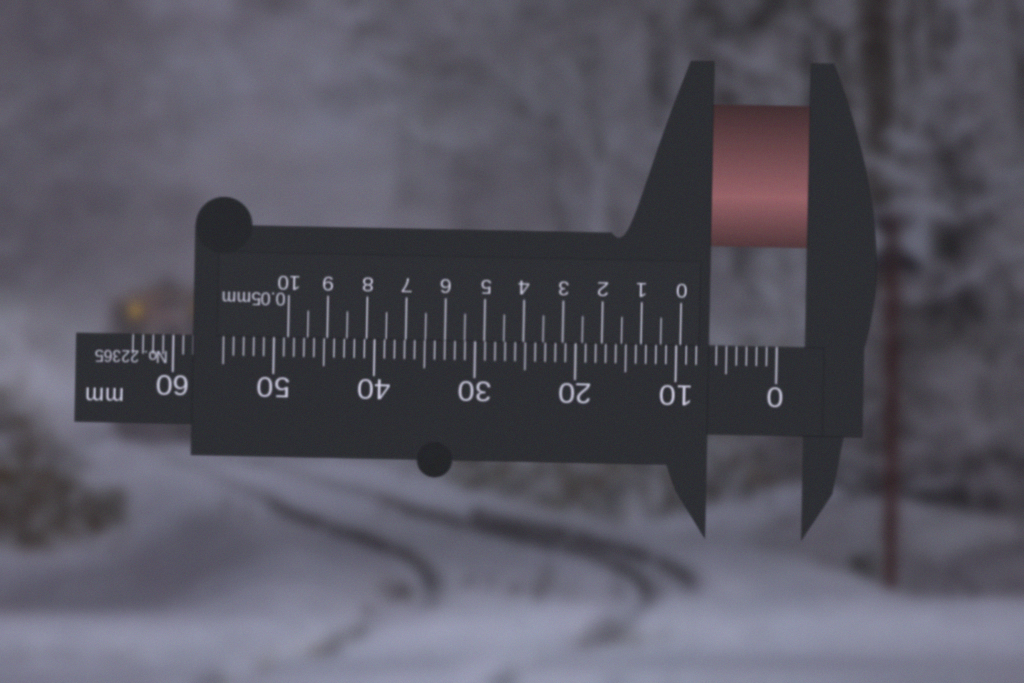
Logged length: 9.6 mm
